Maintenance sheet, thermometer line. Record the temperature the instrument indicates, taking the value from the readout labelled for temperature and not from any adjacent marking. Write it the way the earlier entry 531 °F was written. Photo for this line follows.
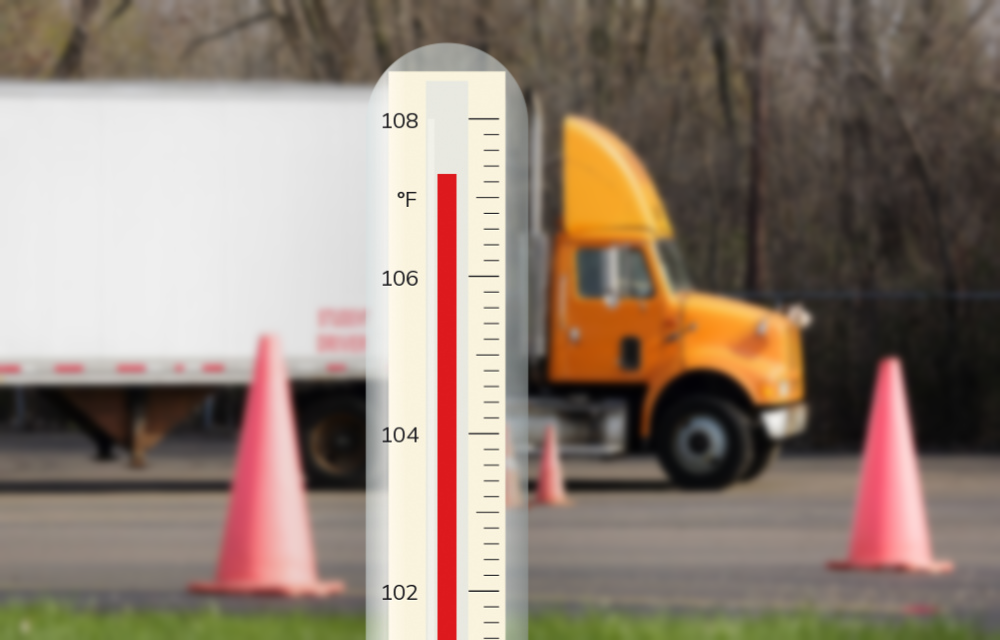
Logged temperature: 107.3 °F
